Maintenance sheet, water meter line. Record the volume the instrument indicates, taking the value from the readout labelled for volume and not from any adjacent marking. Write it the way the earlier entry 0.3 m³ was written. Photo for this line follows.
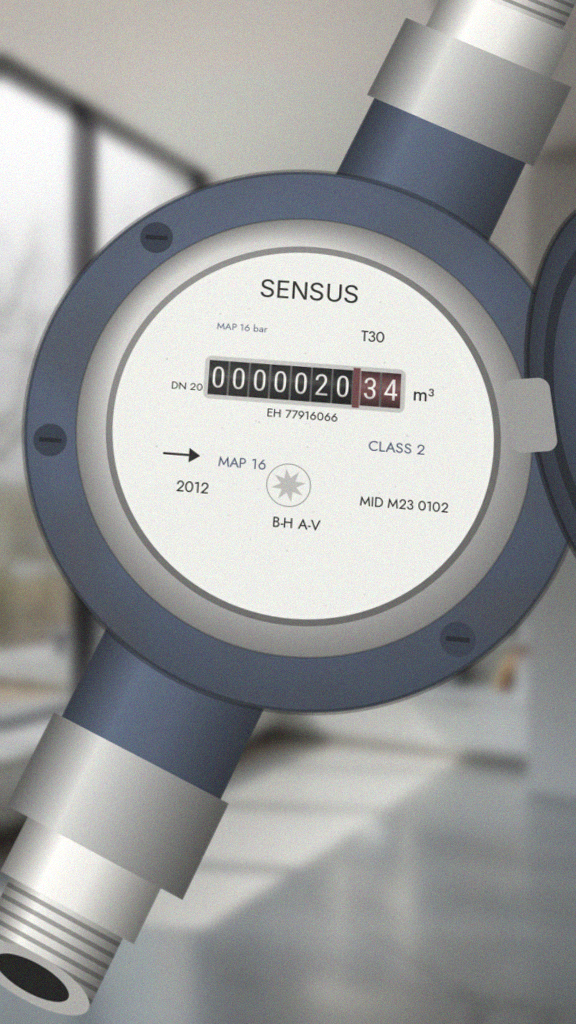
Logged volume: 20.34 m³
